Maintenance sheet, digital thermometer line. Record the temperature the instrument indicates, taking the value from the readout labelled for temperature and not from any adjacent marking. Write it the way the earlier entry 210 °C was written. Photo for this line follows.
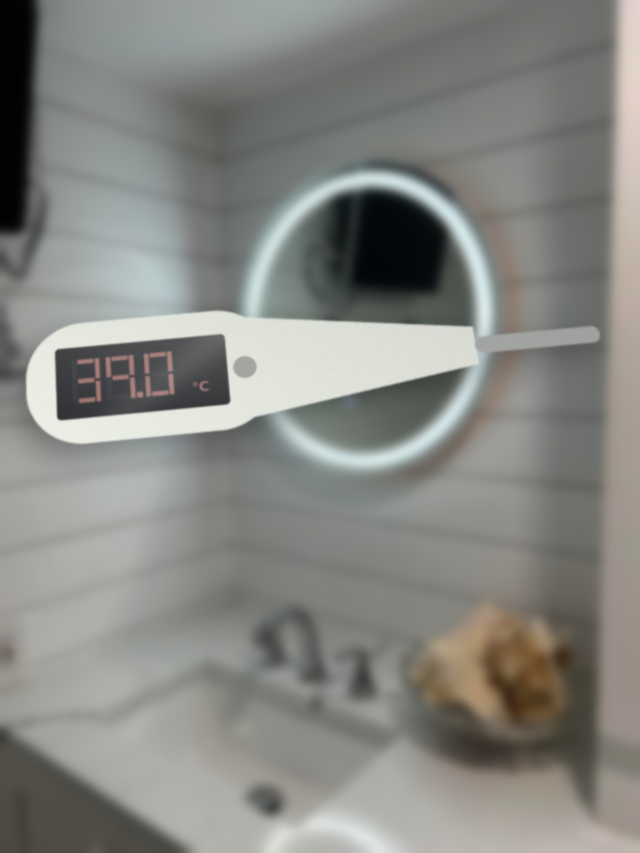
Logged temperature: 39.0 °C
